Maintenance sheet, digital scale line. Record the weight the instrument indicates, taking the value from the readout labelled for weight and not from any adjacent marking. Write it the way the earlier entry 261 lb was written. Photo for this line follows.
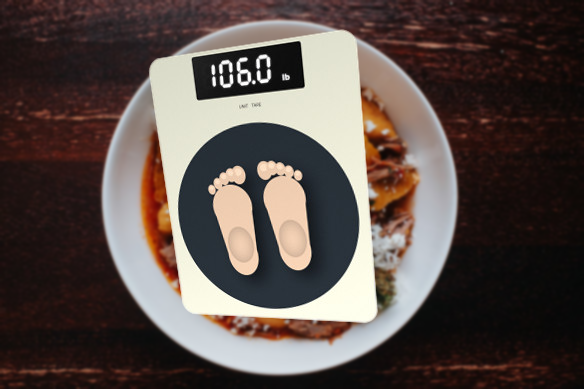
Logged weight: 106.0 lb
